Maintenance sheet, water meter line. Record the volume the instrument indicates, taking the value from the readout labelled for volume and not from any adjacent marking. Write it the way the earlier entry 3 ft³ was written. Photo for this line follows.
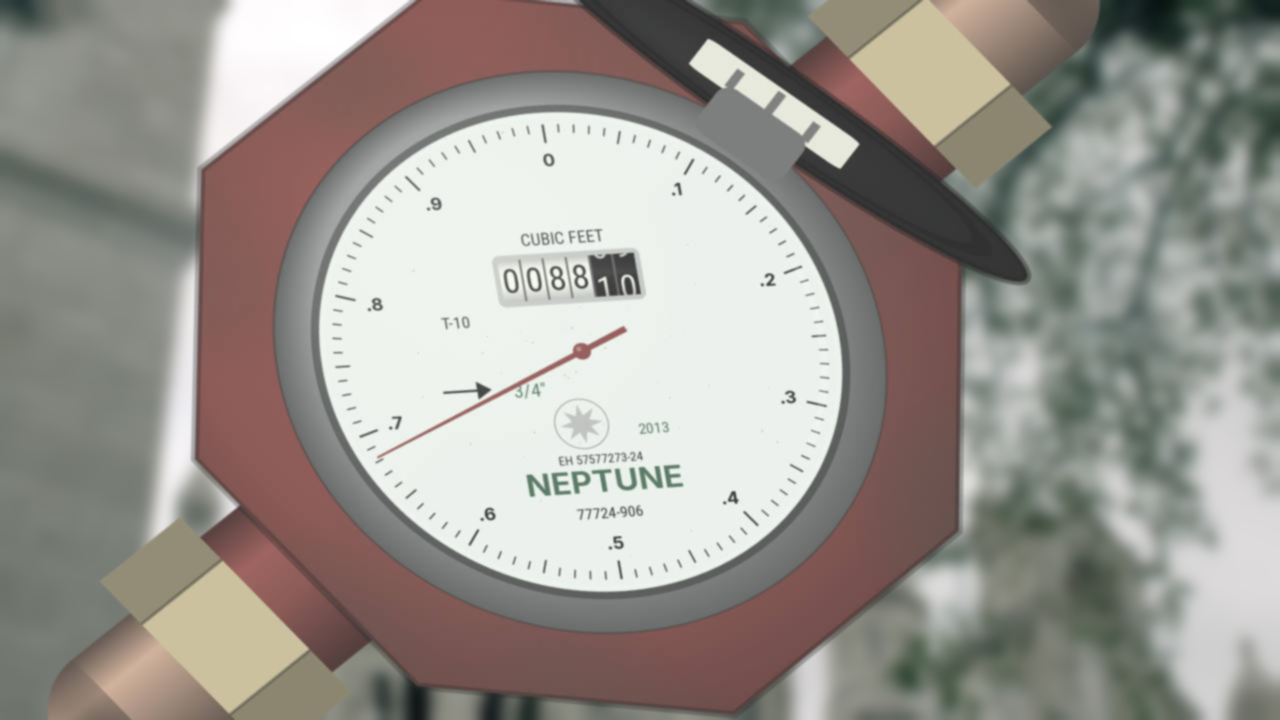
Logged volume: 8809.68 ft³
